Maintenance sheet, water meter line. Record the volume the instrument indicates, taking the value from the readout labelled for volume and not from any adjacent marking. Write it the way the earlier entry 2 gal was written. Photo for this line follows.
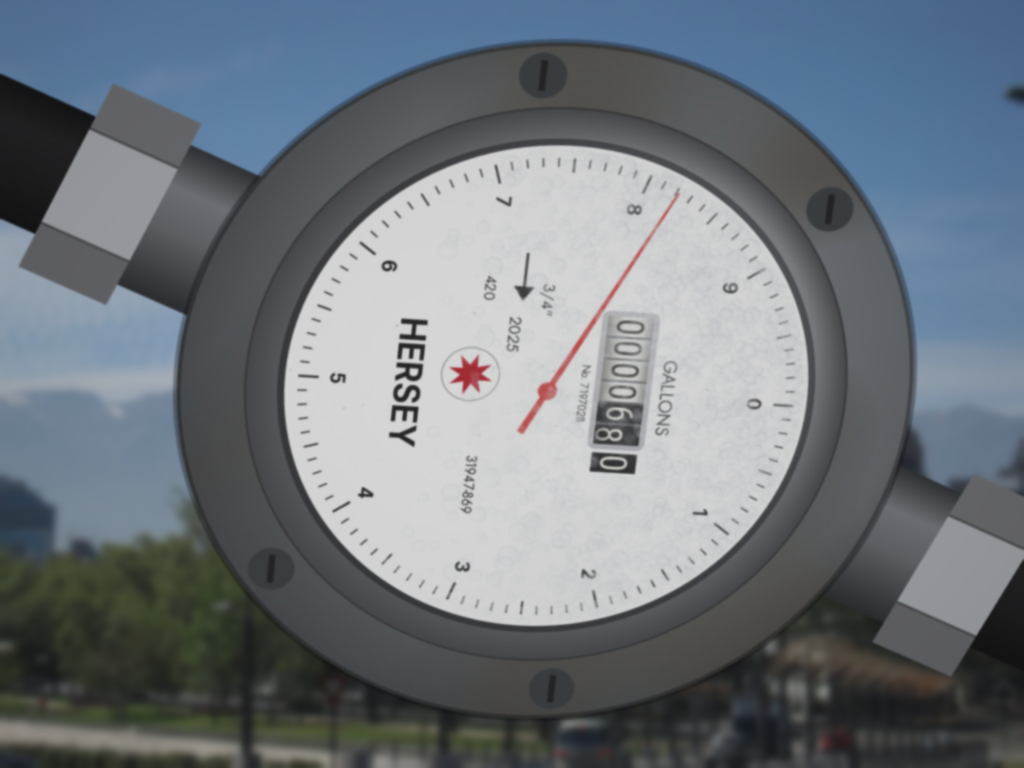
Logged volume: 678.2 gal
